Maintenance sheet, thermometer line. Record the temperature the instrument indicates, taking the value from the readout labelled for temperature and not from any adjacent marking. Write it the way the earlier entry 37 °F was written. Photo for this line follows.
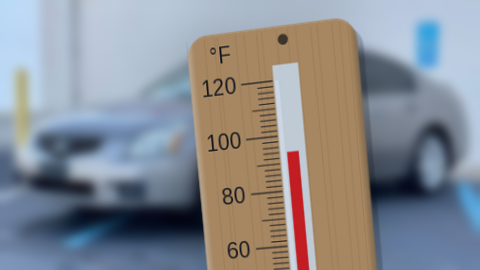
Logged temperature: 94 °F
